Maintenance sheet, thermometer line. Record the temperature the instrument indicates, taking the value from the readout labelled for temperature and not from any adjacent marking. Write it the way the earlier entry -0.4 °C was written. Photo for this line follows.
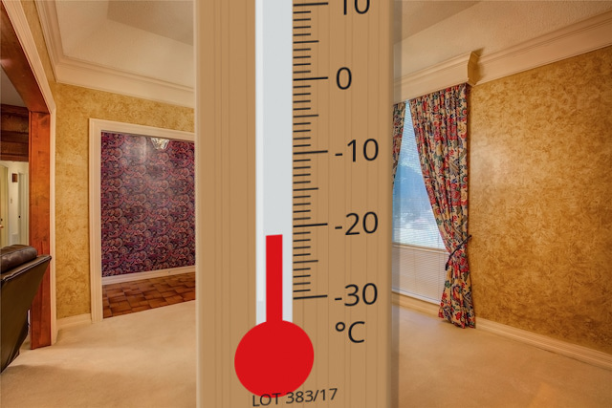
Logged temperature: -21 °C
